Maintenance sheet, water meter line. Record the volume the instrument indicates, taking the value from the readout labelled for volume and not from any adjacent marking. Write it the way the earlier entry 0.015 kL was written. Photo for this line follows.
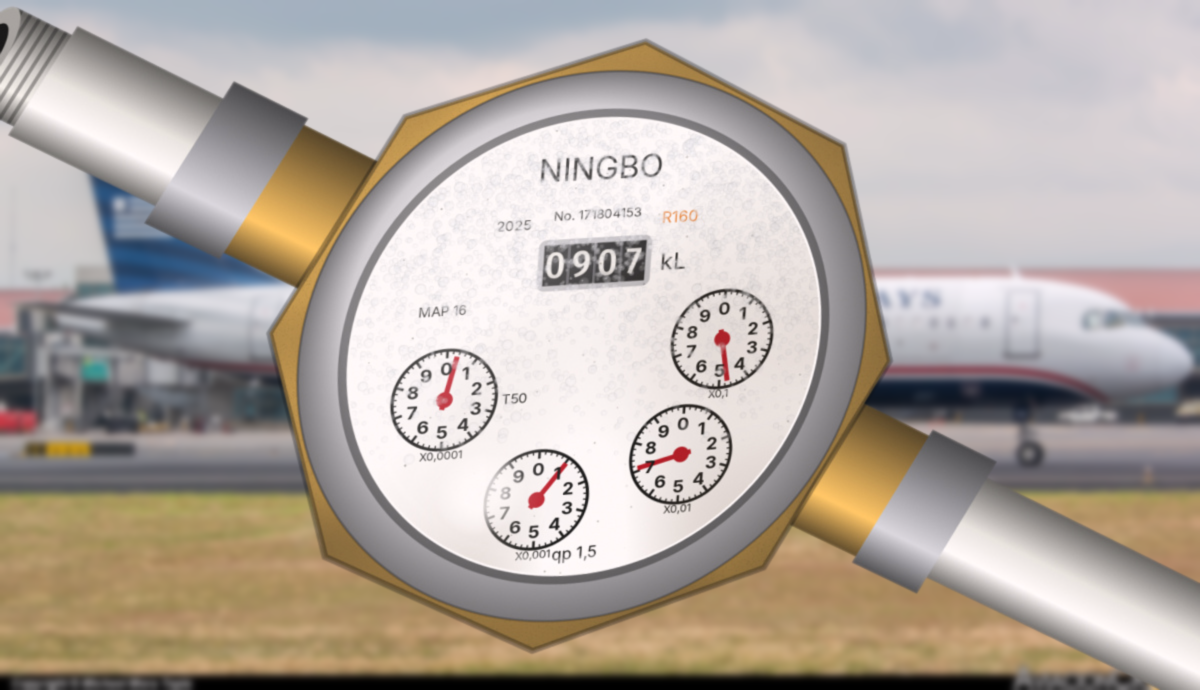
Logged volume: 907.4710 kL
